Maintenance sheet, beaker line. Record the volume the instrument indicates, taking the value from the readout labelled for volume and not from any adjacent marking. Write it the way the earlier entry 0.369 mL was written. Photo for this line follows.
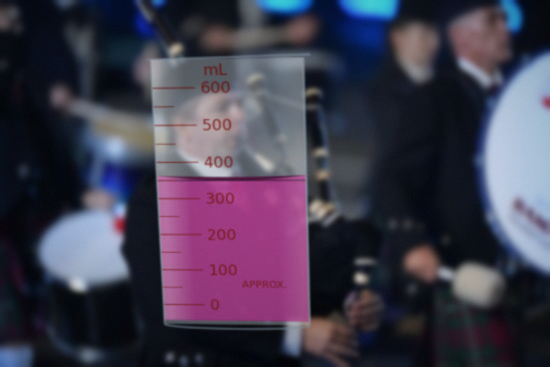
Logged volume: 350 mL
